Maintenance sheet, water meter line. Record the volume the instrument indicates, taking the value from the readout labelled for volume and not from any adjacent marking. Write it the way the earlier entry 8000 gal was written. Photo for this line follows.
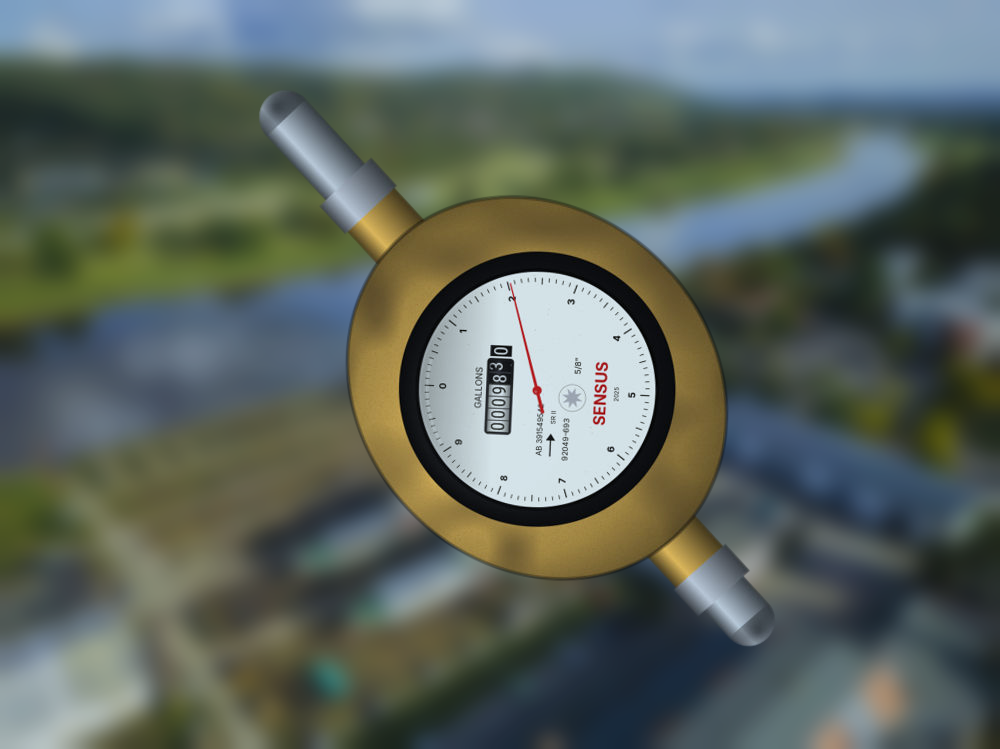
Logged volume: 9832.0 gal
